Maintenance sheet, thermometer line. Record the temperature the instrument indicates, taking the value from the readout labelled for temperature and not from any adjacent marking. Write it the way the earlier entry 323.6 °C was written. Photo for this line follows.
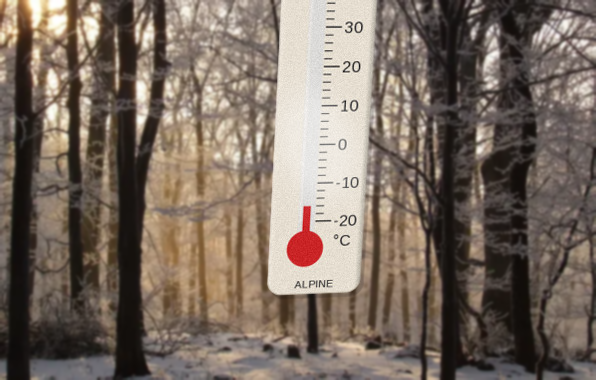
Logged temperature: -16 °C
